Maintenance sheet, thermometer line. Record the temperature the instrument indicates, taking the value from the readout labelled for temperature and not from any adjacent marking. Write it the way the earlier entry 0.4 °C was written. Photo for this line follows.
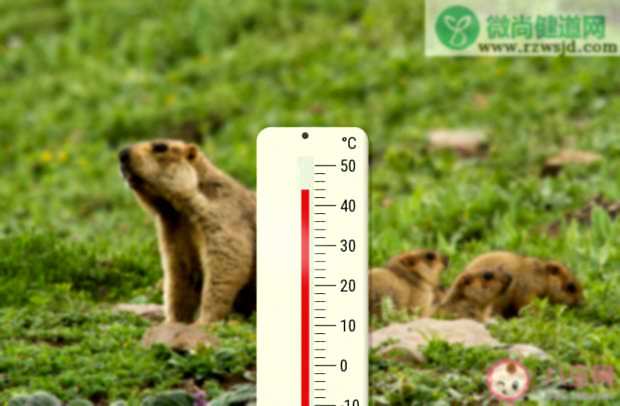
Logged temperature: 44 °C
